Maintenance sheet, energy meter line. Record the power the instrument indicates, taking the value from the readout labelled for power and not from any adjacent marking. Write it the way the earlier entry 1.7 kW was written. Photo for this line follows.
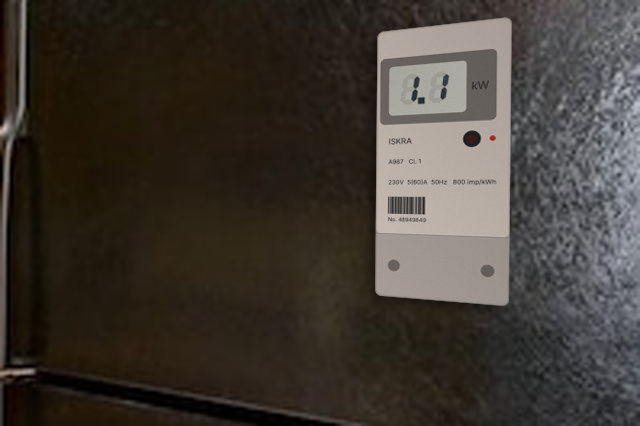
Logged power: 1.1 kW
